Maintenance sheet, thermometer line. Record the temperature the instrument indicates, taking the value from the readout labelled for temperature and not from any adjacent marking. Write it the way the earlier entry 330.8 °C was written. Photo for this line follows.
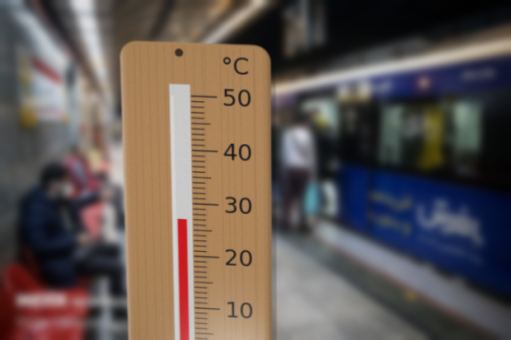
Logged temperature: 27 °C
